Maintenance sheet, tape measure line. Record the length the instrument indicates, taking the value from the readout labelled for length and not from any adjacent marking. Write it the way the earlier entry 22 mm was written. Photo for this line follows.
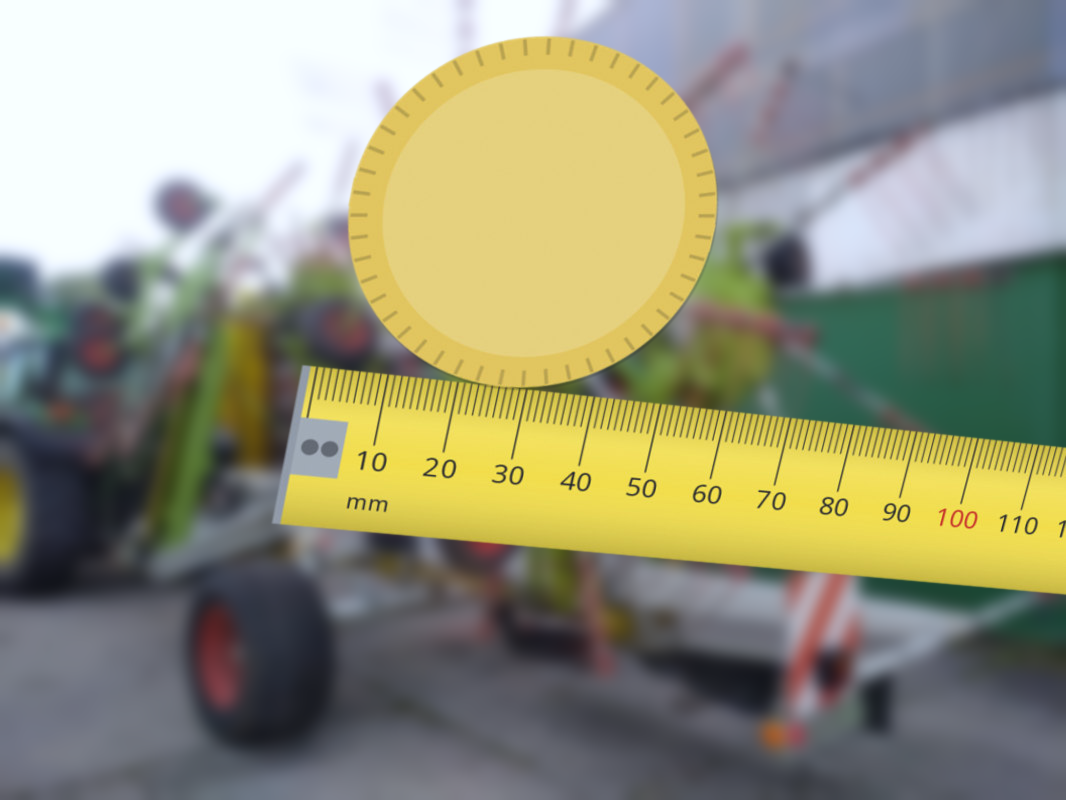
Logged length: 52 mm
